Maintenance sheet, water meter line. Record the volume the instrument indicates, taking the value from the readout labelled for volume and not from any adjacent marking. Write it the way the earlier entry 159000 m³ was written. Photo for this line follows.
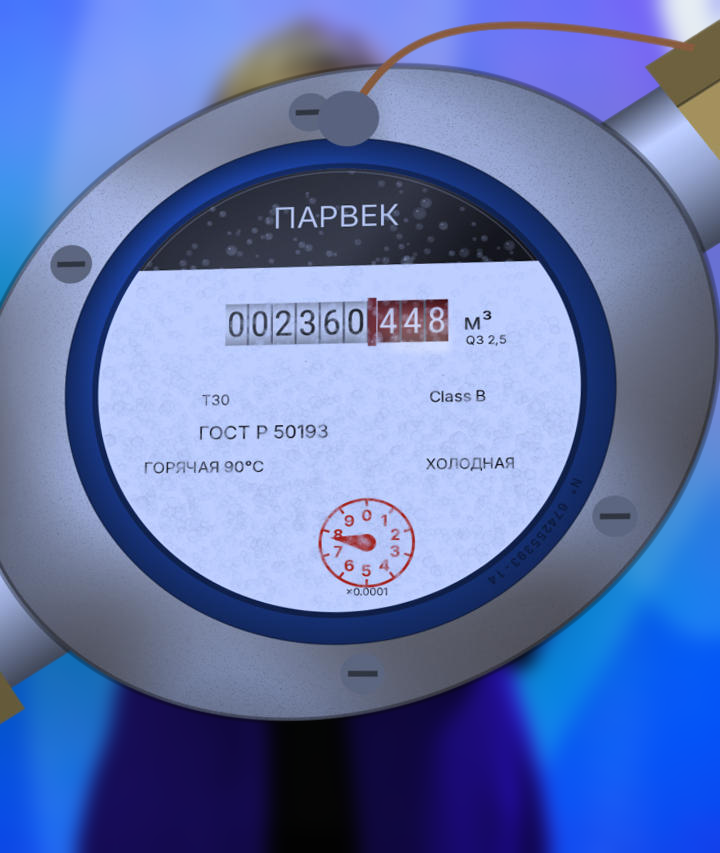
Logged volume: 2360.4487 m³
